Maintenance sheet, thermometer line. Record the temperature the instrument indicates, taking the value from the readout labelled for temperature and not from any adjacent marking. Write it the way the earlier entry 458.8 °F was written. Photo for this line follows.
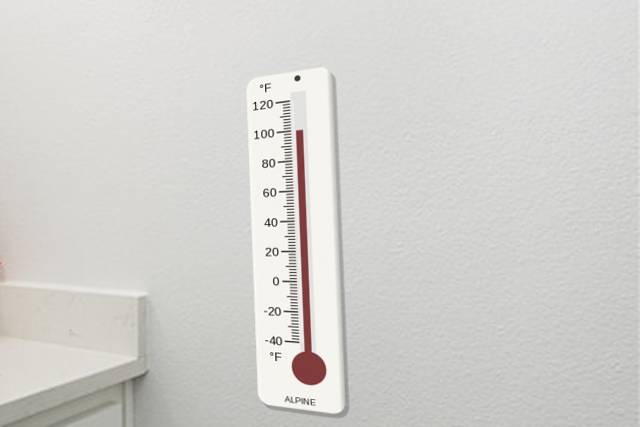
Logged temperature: 100 °F
